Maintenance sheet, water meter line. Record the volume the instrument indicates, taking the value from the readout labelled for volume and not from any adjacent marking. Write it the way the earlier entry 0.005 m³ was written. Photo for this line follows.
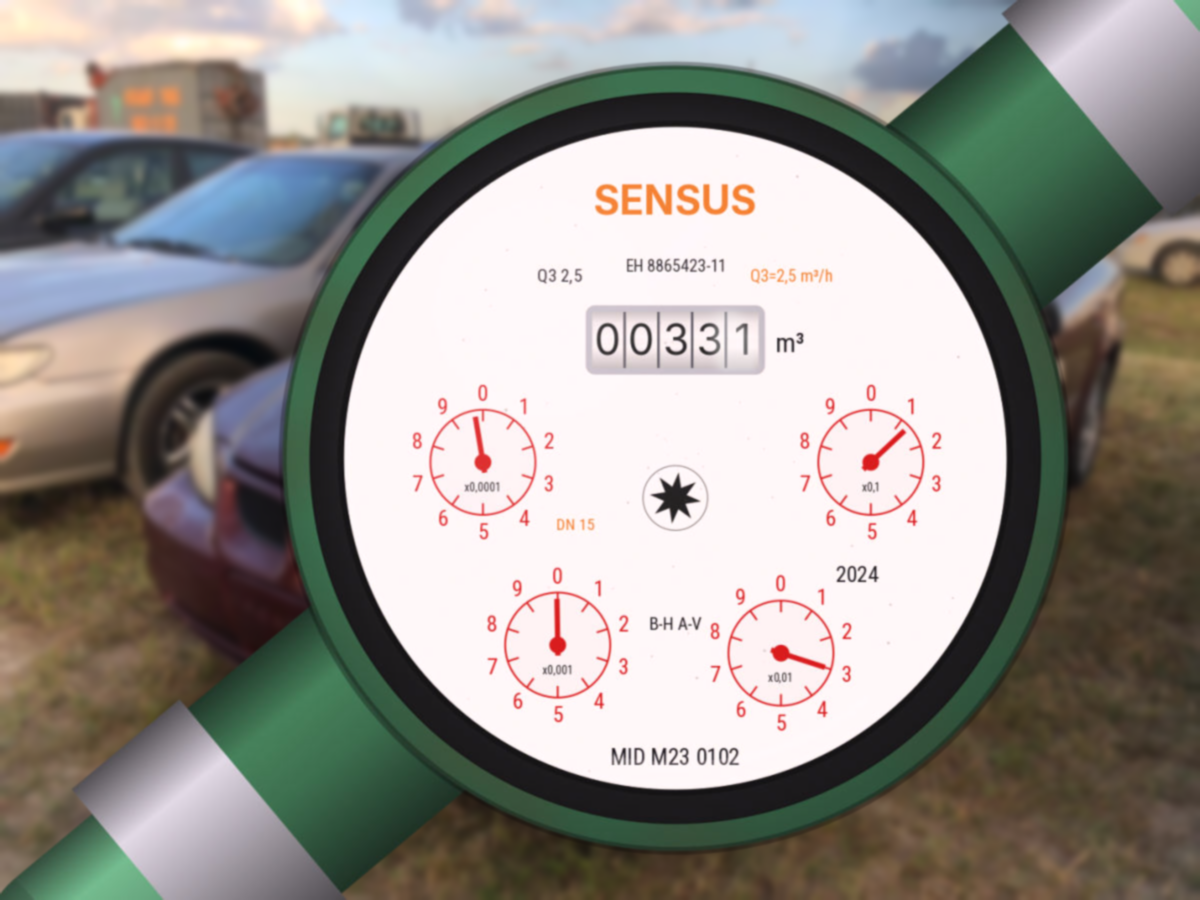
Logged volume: 331.1299 m³
